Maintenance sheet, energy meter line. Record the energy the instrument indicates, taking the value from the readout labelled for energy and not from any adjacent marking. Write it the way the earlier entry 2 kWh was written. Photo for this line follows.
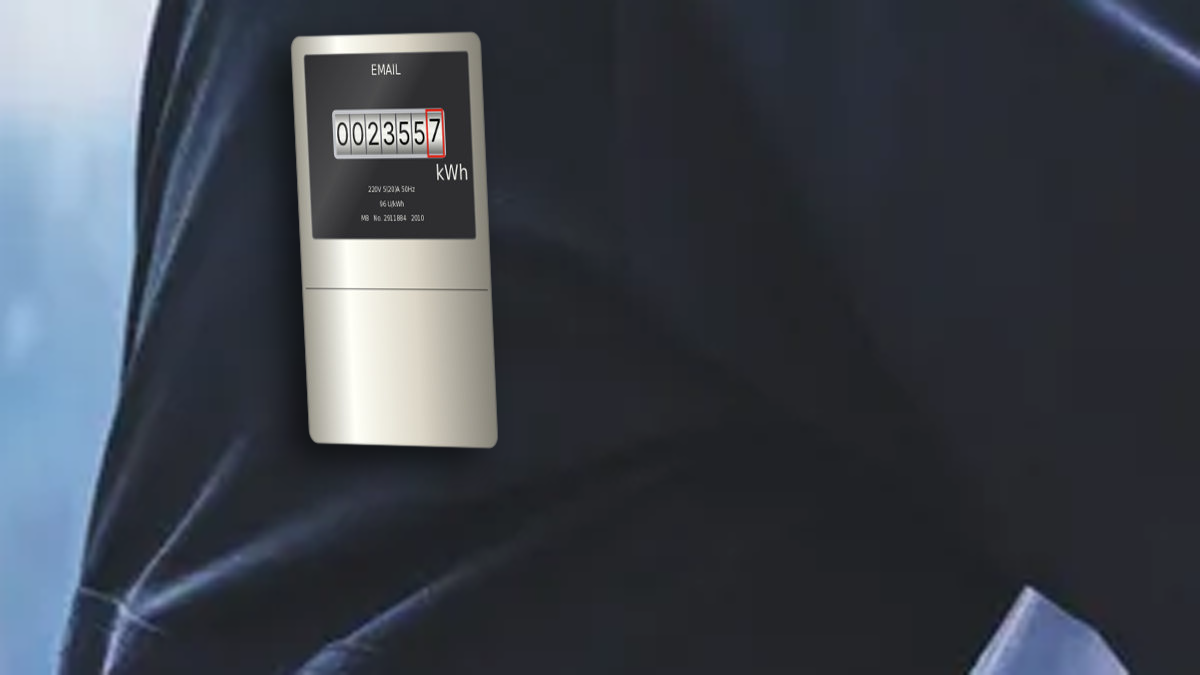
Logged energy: 2355.7 kWh
